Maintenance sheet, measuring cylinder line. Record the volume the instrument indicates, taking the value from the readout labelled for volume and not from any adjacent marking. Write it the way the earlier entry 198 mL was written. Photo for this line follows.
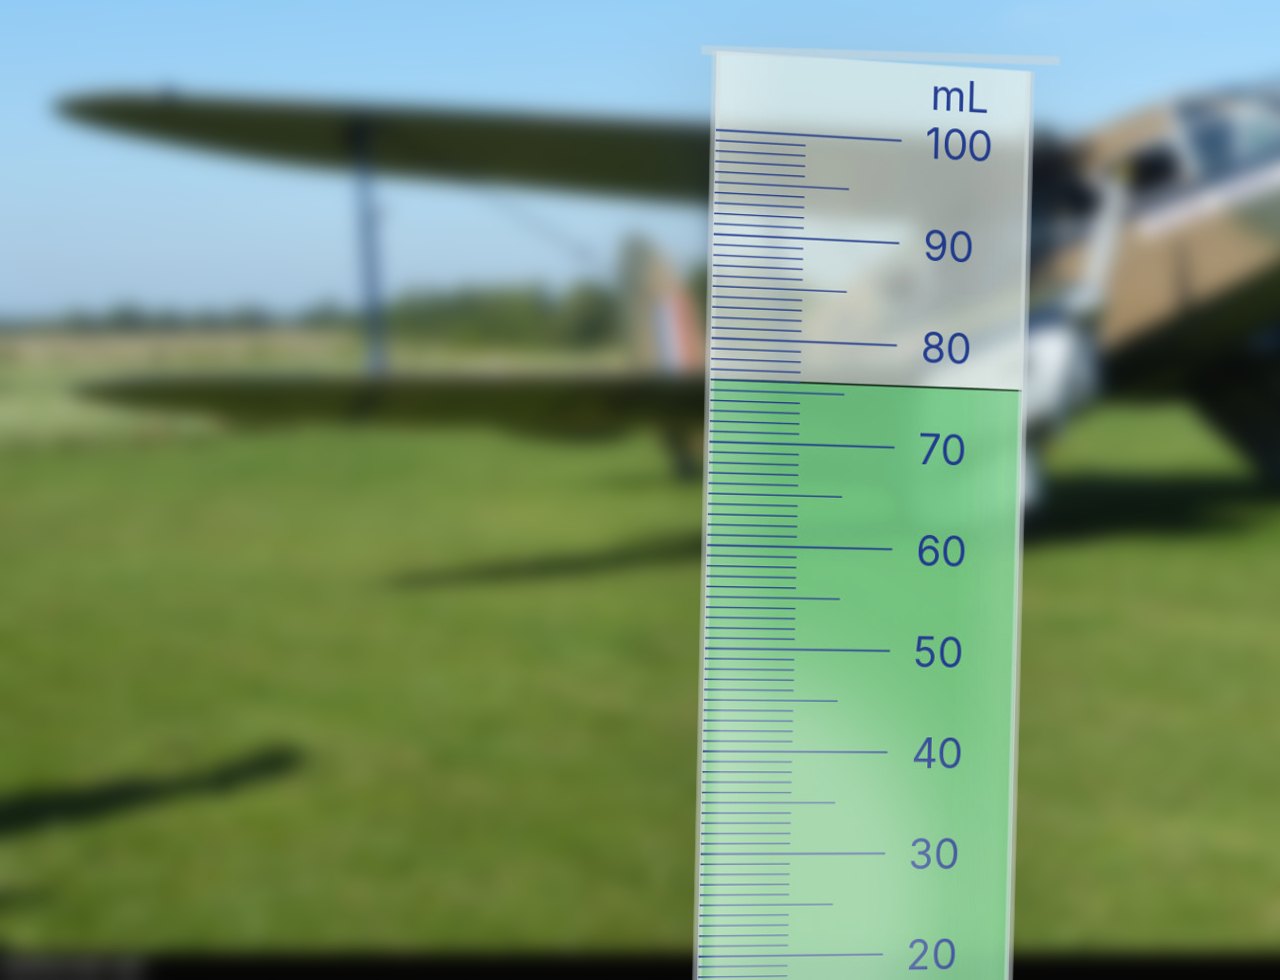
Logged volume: 76 mL
